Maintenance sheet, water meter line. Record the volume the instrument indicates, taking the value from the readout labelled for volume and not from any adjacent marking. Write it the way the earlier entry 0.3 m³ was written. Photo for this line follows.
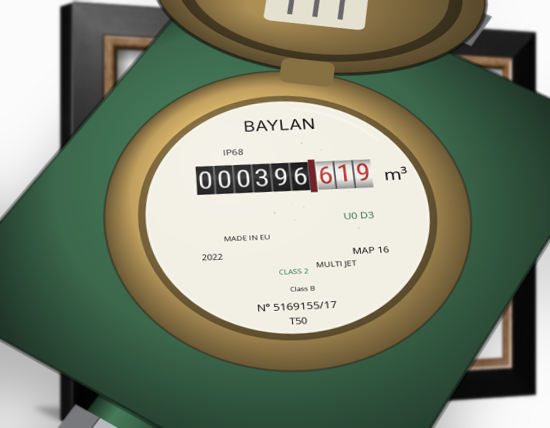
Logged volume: 396.619 m³
